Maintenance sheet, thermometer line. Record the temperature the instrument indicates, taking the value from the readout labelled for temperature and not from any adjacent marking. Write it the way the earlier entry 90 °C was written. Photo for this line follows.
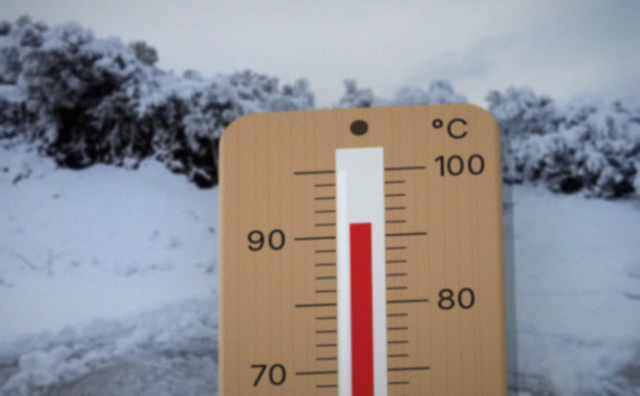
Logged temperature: 92 °C
